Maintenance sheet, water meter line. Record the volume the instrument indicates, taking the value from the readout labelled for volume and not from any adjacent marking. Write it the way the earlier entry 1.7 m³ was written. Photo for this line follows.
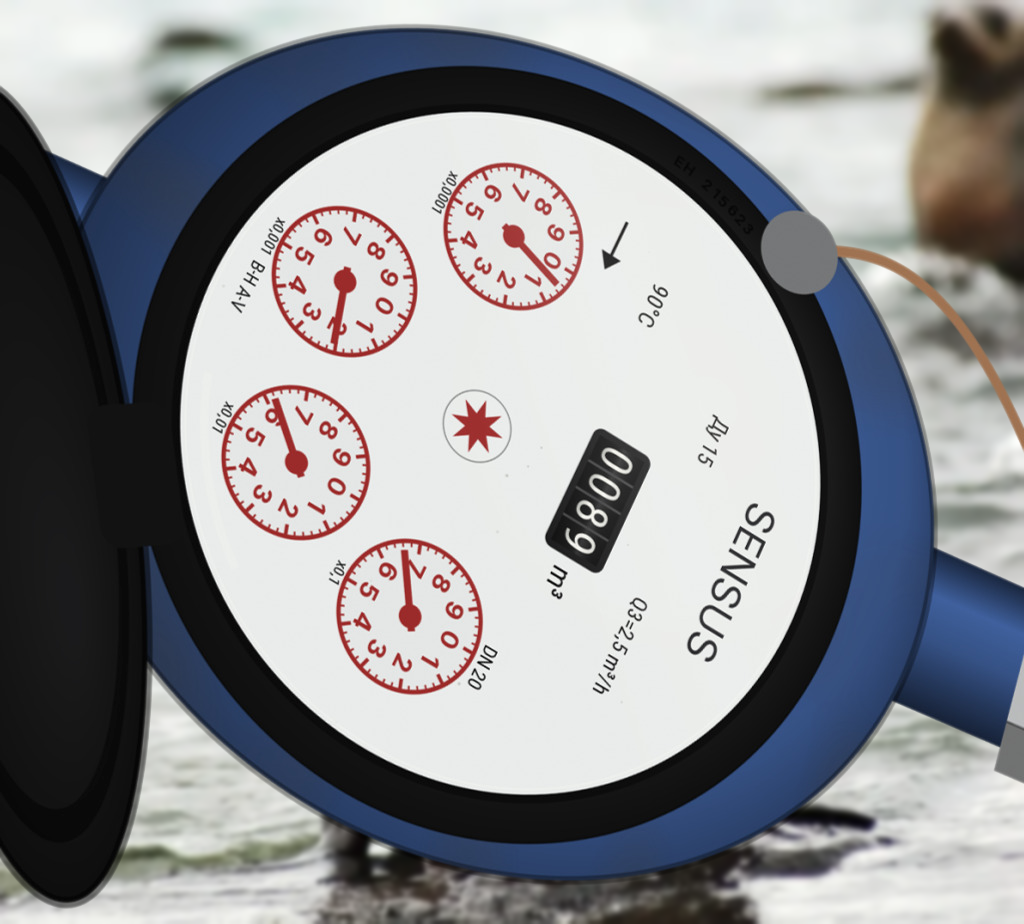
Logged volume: 89.6620 m³
